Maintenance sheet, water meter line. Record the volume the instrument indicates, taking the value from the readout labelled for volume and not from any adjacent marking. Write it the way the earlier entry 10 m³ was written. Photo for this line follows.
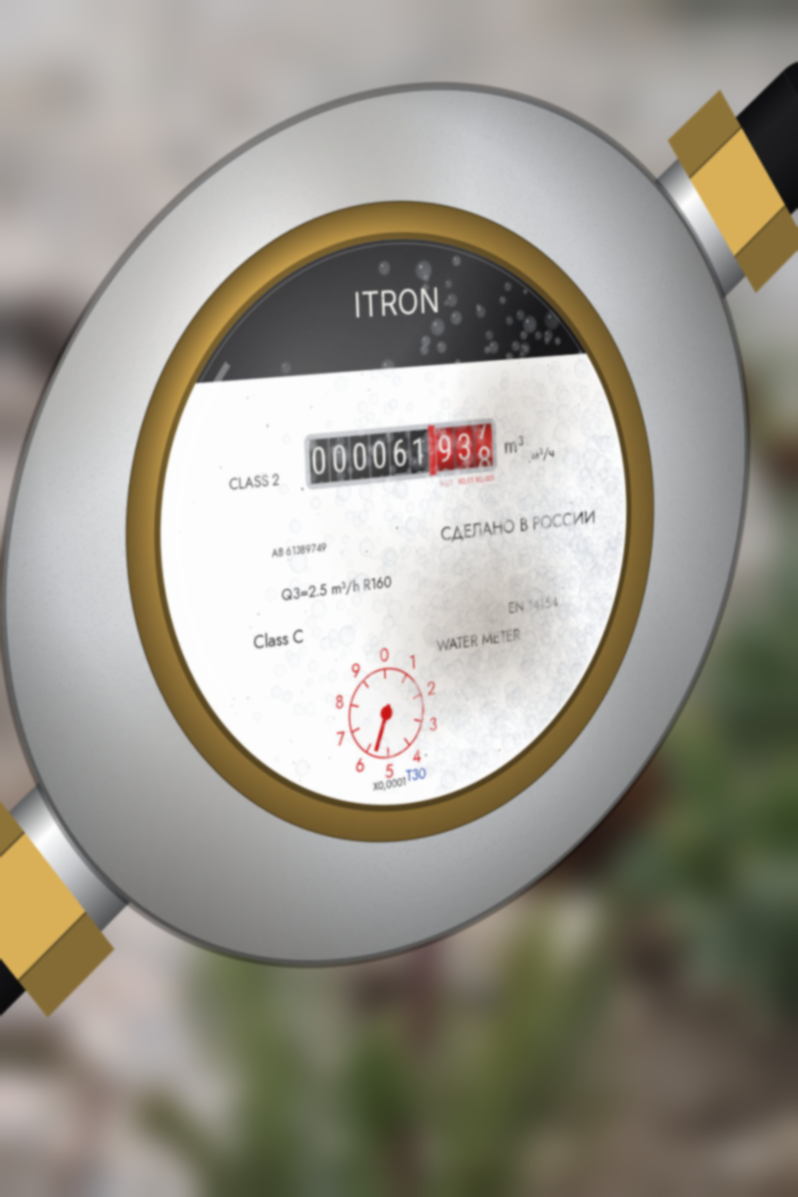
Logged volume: 61.9375 m³
